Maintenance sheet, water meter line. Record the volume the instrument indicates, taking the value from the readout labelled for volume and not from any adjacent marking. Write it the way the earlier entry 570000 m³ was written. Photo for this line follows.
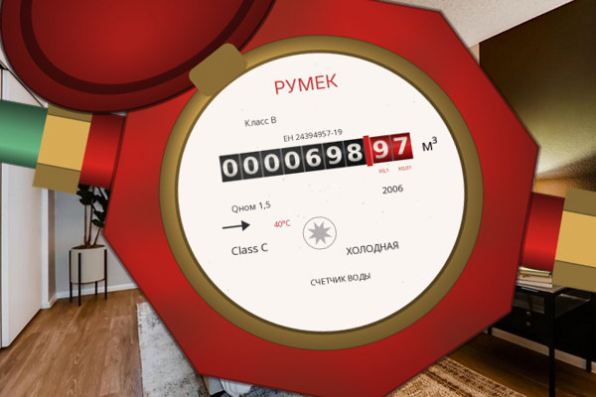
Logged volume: 698.97 m³
